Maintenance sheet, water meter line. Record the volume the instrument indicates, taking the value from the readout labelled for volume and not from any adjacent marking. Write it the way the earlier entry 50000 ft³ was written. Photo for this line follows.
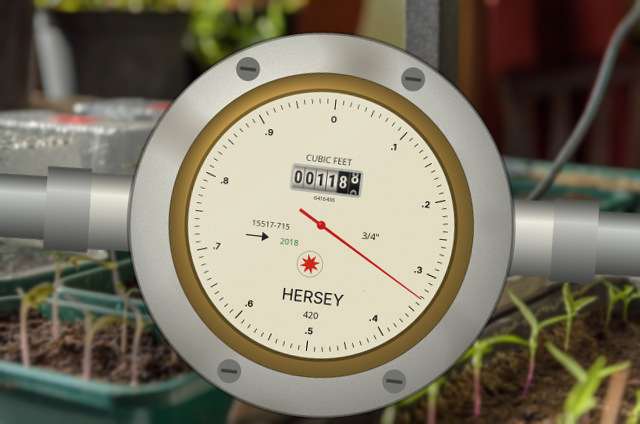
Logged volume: 1188.33 ft³
